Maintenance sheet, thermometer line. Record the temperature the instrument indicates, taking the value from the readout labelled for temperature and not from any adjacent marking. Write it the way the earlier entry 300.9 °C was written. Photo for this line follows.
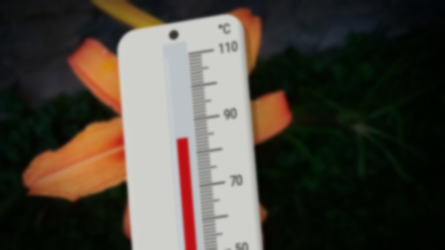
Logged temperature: 85 °C
